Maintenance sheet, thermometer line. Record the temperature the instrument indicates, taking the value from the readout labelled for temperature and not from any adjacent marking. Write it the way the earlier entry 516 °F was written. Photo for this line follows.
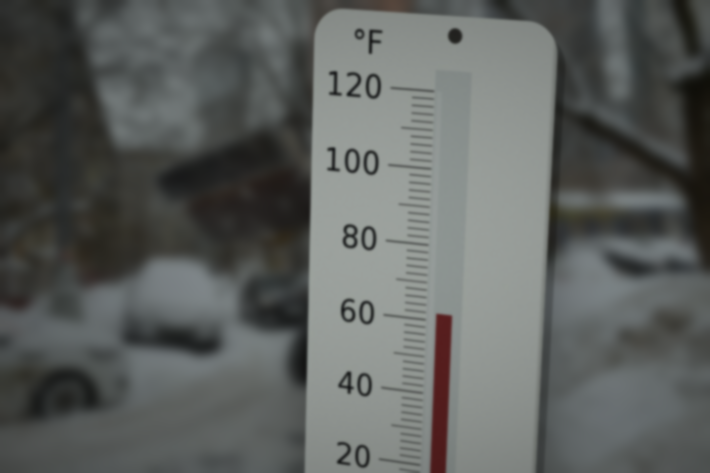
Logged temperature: 62 °F
